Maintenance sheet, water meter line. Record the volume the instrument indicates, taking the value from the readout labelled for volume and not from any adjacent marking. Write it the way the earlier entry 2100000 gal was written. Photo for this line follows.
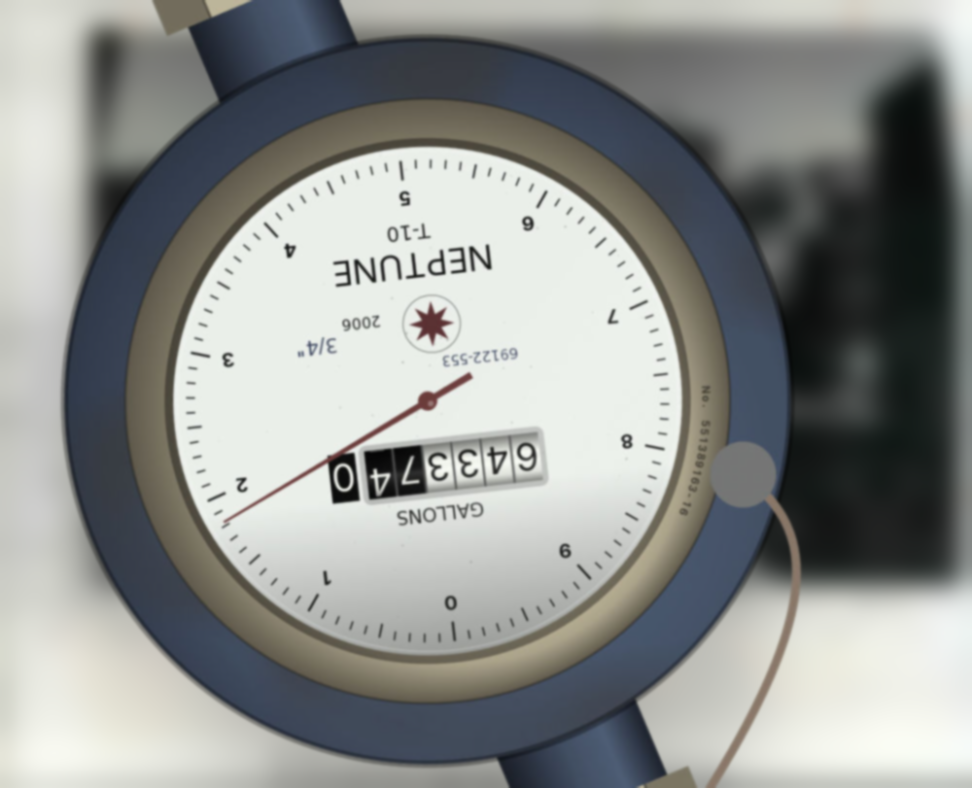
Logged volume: 6433741.8 gal
